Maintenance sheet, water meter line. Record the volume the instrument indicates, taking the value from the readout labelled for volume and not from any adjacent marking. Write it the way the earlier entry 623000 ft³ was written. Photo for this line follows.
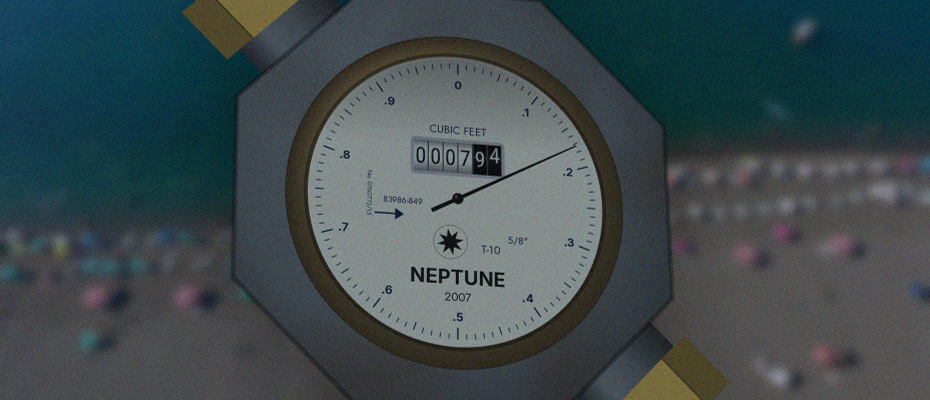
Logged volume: 794.17 ft³
